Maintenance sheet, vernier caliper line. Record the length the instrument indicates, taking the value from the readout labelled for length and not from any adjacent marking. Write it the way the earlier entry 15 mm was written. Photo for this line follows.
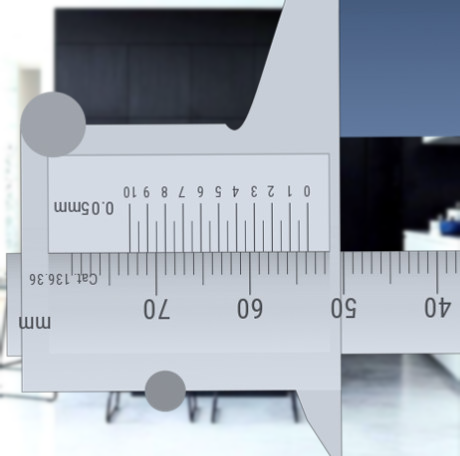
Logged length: 53.8 mm
